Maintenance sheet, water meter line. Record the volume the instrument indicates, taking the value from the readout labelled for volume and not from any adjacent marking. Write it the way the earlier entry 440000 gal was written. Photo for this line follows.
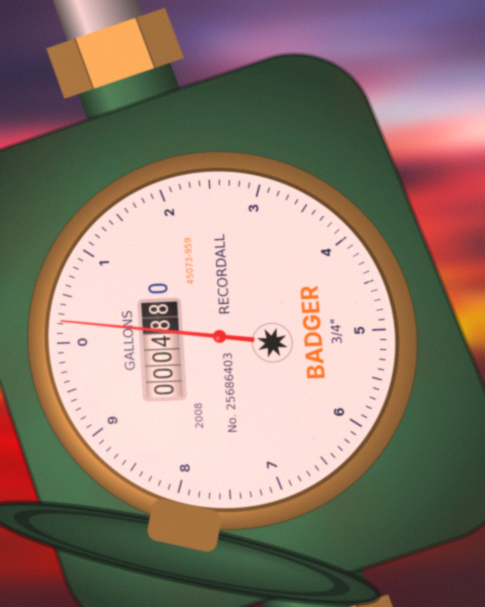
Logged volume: 4880.2 gal
